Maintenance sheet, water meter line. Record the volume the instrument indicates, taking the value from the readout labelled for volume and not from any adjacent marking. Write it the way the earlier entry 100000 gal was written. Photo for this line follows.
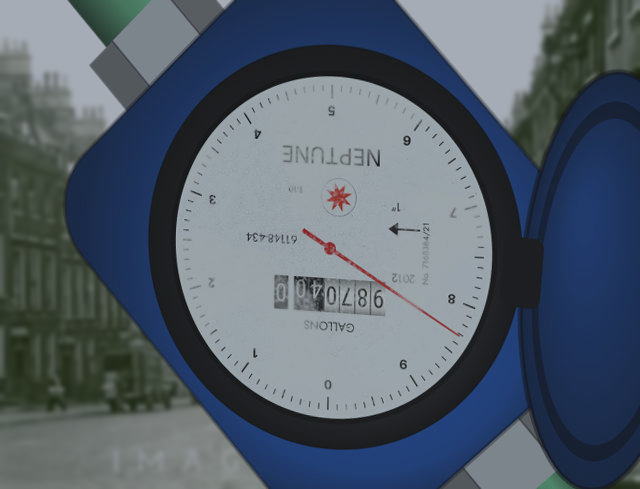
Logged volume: 9870398.3 gal
